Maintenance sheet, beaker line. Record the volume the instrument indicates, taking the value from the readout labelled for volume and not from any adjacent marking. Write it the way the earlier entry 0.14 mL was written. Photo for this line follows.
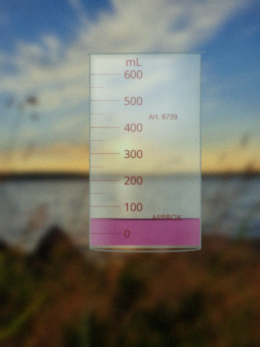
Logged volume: 50 mL
